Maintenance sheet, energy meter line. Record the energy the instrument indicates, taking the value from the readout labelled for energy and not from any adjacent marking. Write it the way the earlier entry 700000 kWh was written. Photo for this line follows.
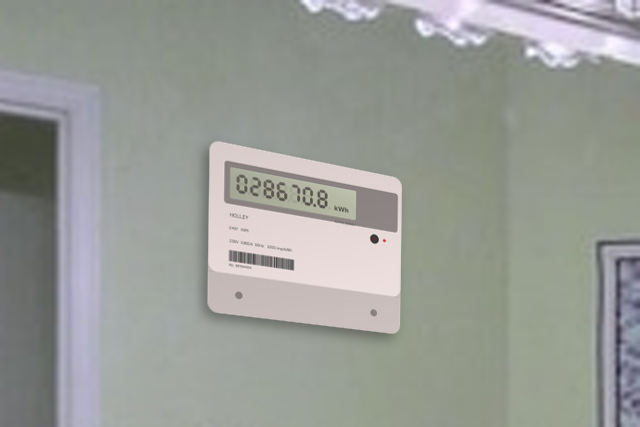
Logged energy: 28670.8 kWh
